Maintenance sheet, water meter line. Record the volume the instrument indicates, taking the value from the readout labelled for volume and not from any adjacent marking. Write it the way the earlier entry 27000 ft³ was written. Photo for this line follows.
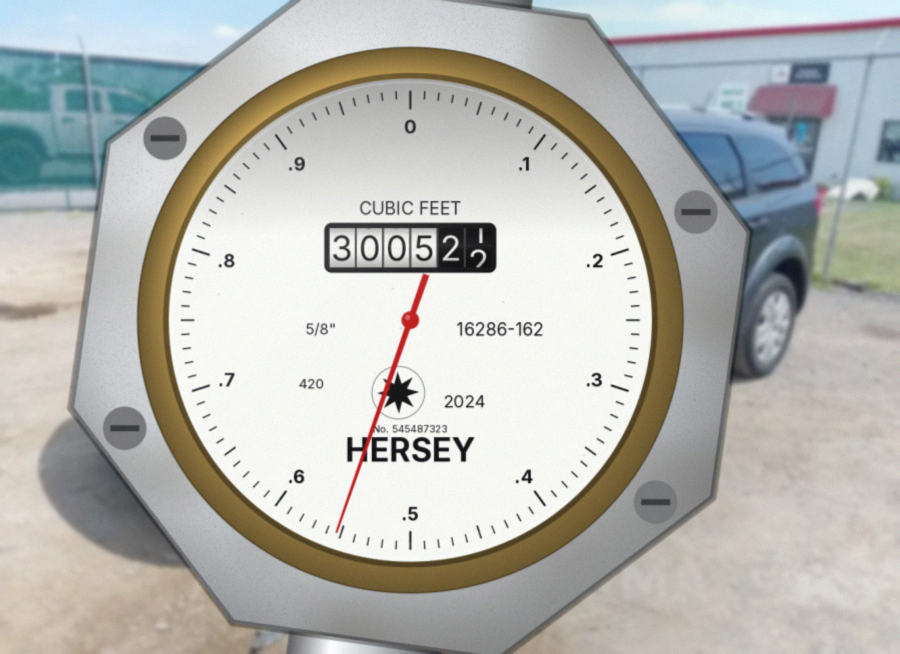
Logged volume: 300521.55 ft³
